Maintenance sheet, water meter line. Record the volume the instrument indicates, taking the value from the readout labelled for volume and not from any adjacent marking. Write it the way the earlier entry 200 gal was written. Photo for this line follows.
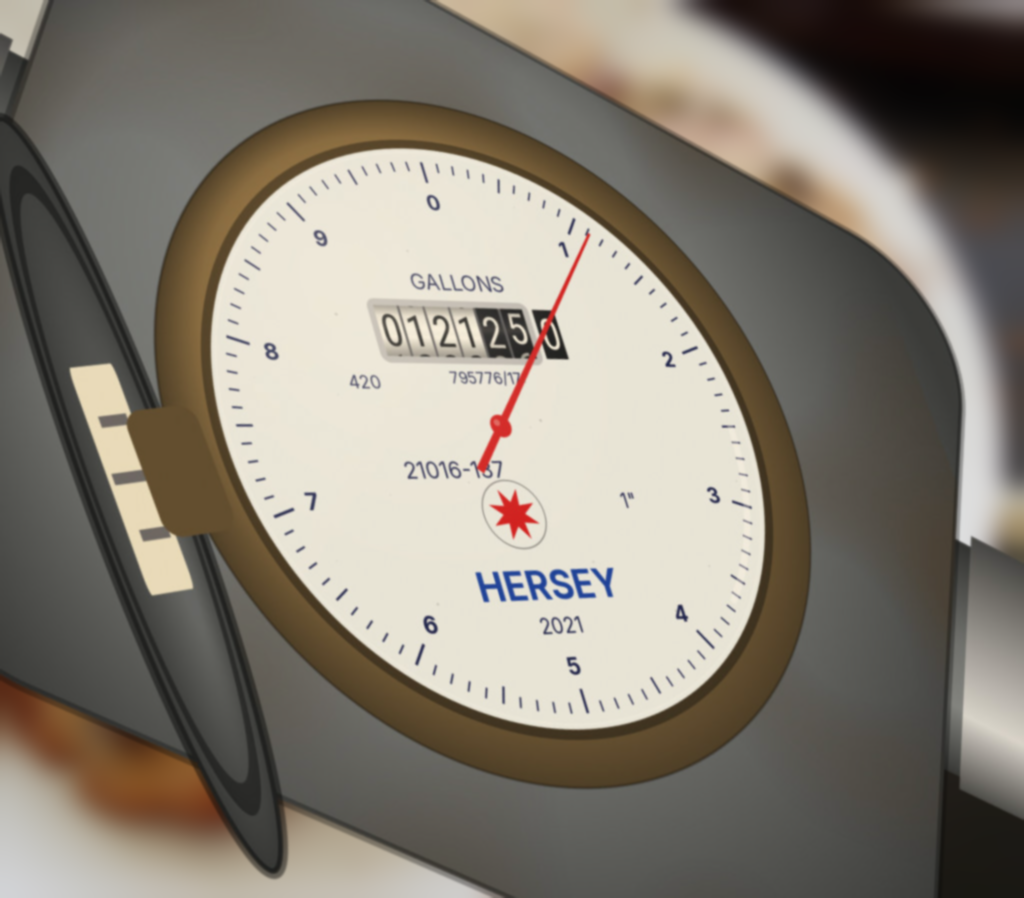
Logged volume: 121251.1 gal
